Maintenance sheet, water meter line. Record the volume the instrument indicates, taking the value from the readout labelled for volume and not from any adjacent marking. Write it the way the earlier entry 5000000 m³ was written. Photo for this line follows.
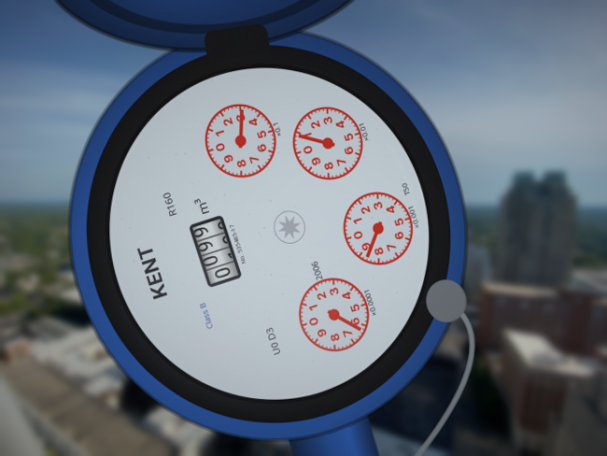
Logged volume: 99.3086 m³
